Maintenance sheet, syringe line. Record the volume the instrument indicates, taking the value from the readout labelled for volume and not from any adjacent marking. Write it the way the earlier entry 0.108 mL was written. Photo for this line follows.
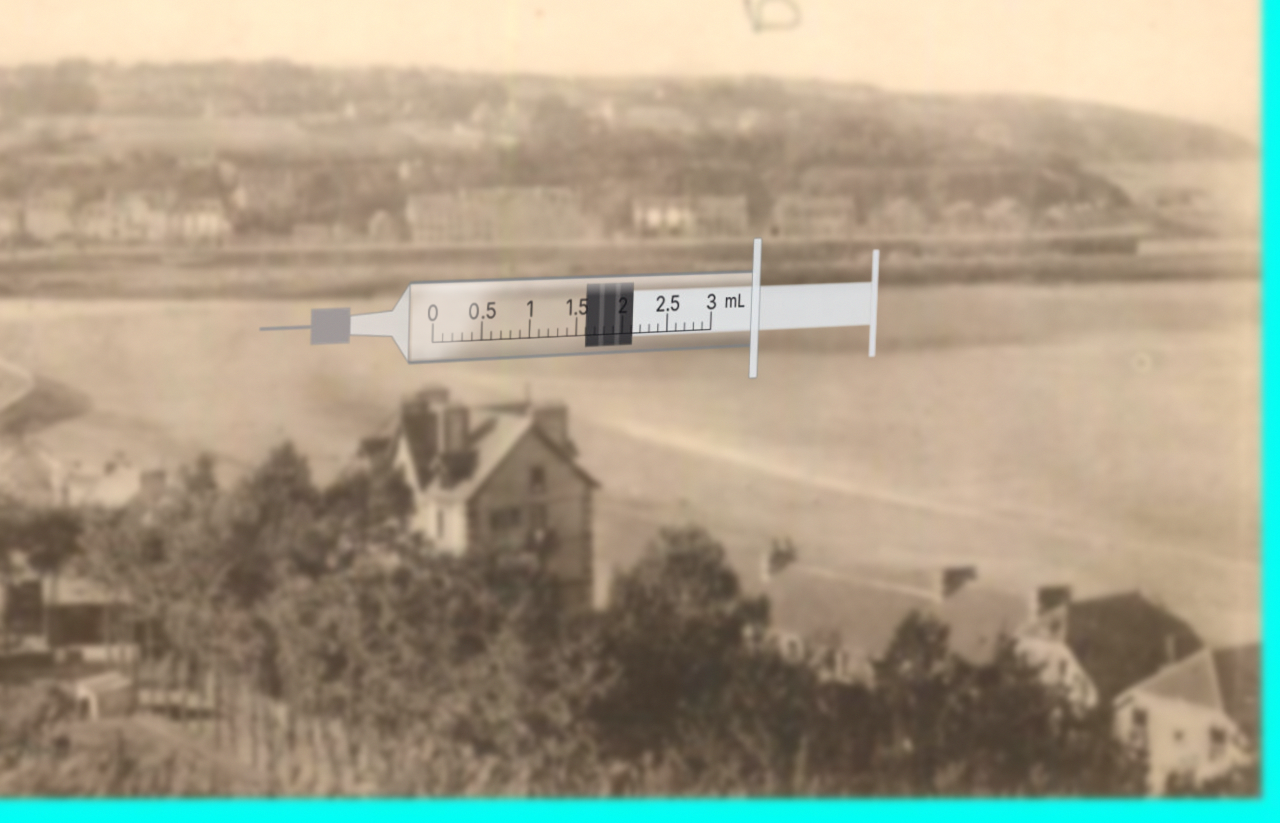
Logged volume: 1.6 mL
